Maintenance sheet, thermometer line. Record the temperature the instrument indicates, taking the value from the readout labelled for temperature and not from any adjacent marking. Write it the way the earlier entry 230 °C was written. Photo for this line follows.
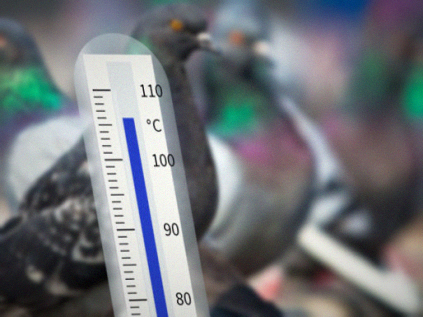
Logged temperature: 106 °C
